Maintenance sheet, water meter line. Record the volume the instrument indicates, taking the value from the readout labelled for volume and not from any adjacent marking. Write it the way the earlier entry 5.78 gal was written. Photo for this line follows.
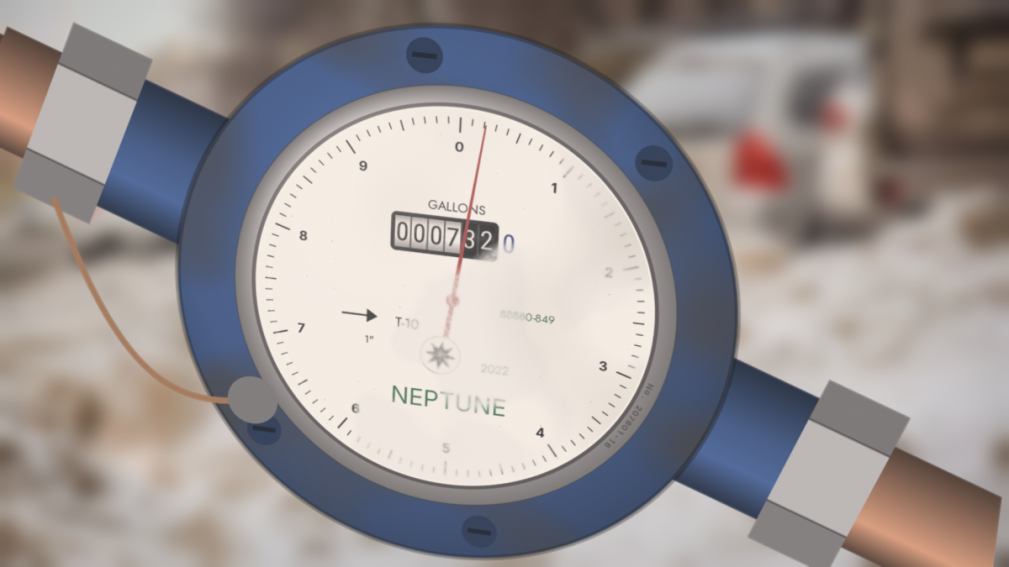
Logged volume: 7320.2 gal
